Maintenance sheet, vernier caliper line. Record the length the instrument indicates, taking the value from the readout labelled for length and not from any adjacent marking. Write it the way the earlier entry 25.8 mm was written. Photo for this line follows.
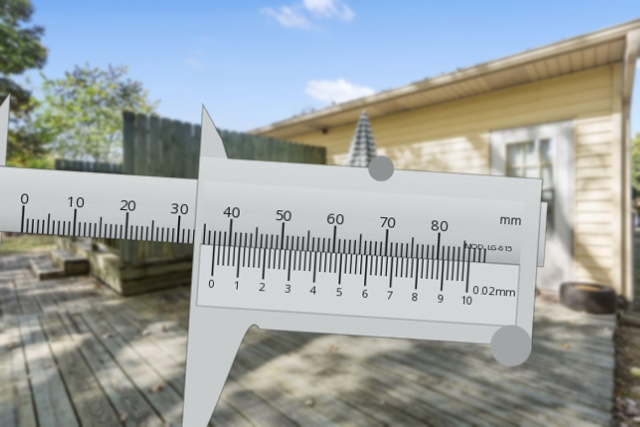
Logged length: 37.0 mm
